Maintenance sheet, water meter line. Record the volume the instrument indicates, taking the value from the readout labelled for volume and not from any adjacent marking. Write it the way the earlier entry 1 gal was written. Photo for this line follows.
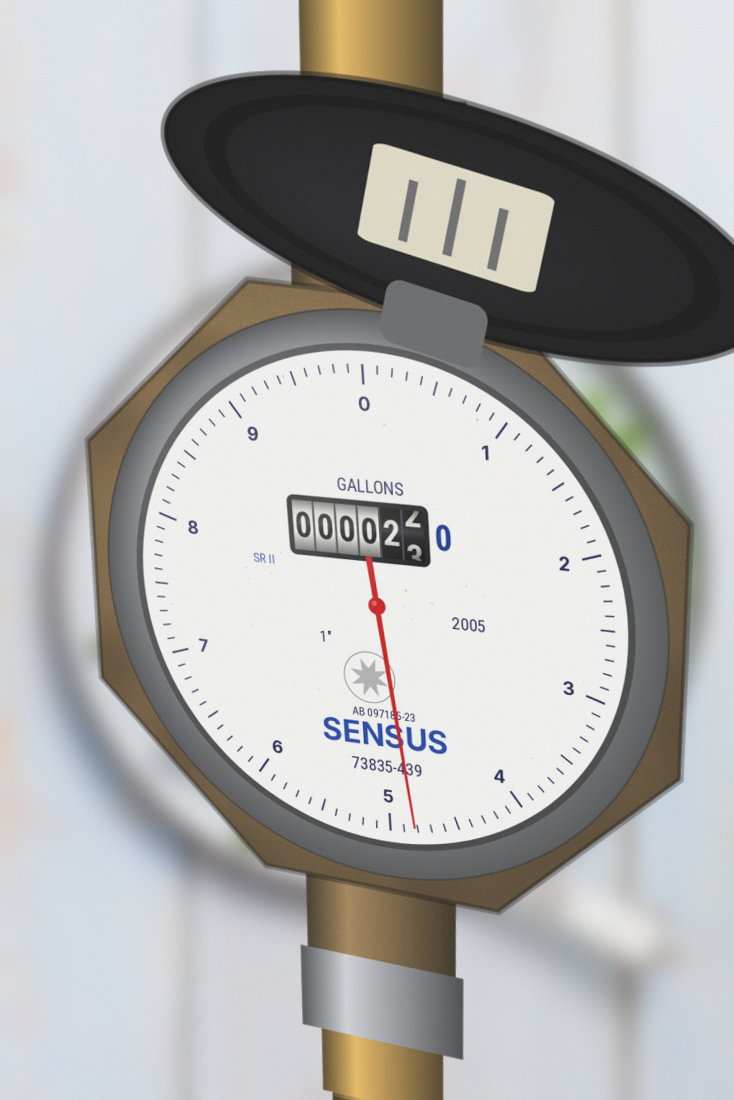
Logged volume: 224.8 gal
